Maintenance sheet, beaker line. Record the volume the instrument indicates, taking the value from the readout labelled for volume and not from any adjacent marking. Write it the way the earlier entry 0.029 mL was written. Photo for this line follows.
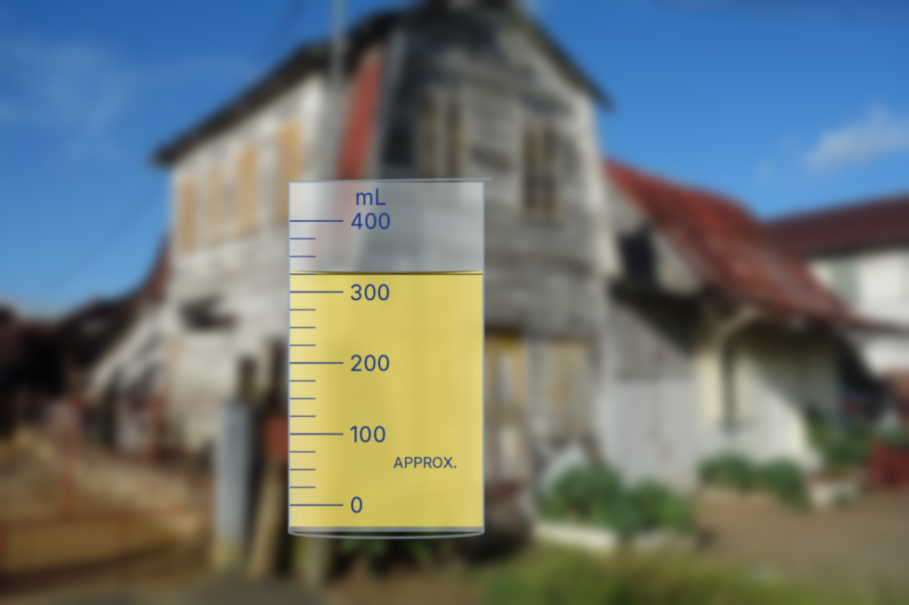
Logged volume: 325 mL
